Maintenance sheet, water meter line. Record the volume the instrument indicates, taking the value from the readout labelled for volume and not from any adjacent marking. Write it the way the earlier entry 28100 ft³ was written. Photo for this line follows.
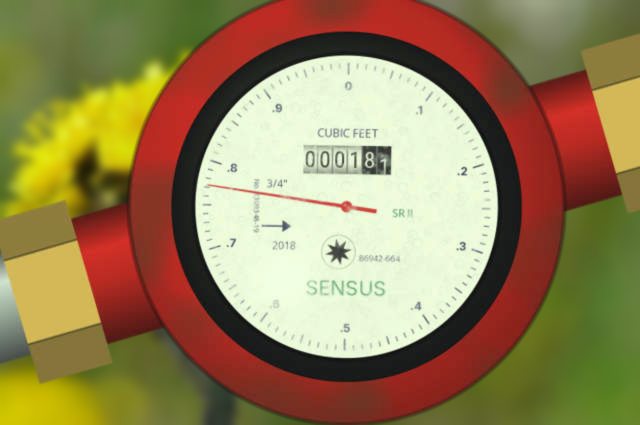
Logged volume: 180.77 ft³
